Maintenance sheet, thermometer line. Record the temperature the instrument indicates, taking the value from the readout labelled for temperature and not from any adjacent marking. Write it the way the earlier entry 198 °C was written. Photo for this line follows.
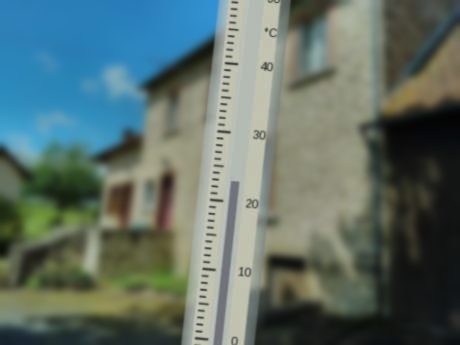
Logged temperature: 23 °C
